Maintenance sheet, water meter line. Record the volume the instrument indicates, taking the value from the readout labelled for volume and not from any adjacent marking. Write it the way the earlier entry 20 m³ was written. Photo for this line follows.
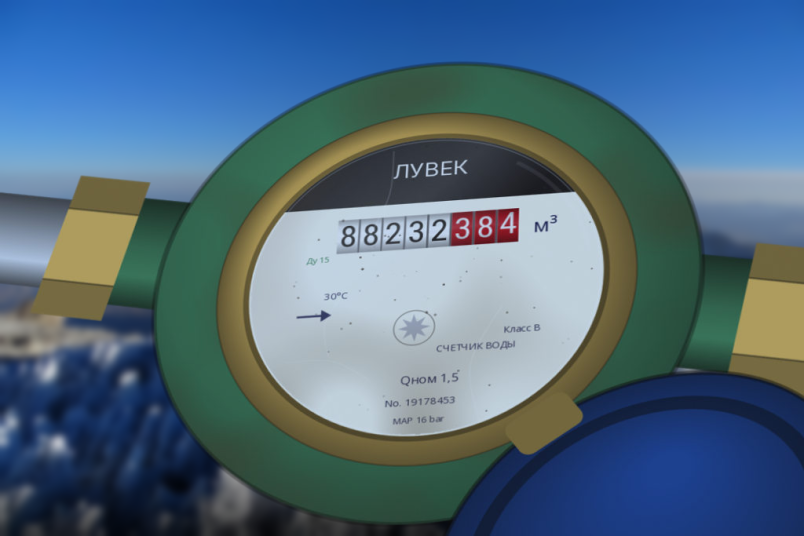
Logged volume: 88232.384 m³
